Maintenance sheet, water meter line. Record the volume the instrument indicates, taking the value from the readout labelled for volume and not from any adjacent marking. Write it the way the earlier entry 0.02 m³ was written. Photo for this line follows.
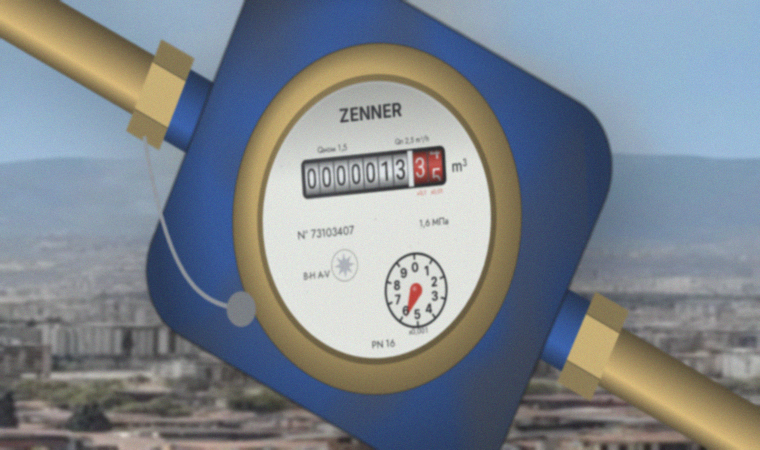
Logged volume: 13.345 m³
